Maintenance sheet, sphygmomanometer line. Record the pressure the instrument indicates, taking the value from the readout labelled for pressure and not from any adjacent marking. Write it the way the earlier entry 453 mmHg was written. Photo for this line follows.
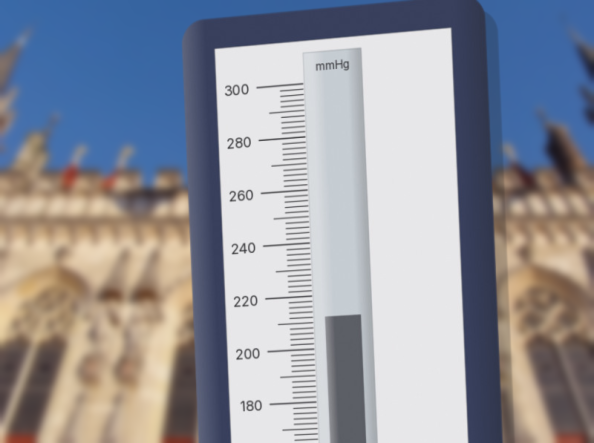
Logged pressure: 212 mmHg
